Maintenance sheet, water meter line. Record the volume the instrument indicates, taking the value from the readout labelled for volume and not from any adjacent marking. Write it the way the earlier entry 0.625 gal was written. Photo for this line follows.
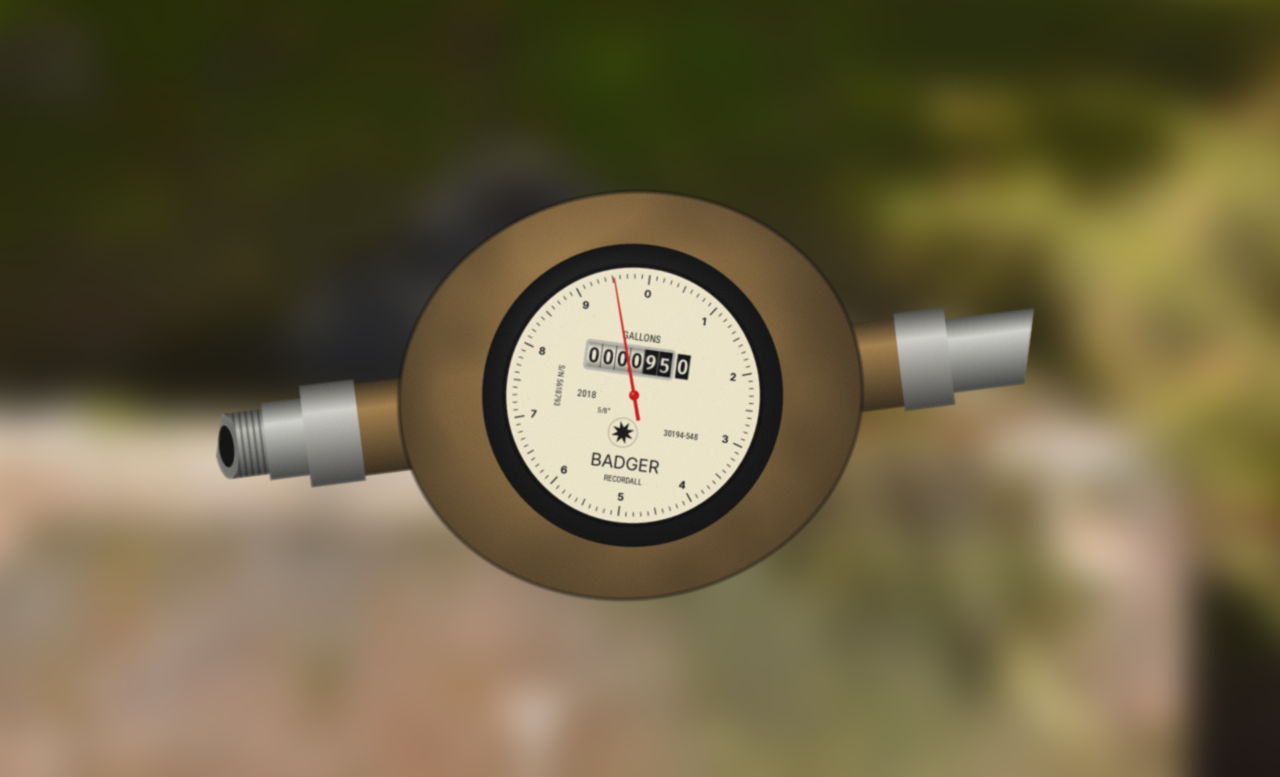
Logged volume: 949.5 gal
